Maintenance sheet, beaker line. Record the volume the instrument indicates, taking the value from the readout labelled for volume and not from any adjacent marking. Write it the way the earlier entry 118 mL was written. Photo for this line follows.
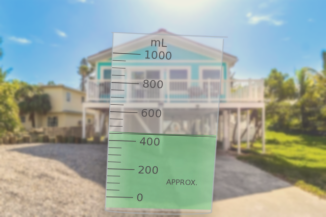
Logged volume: 450 mL
